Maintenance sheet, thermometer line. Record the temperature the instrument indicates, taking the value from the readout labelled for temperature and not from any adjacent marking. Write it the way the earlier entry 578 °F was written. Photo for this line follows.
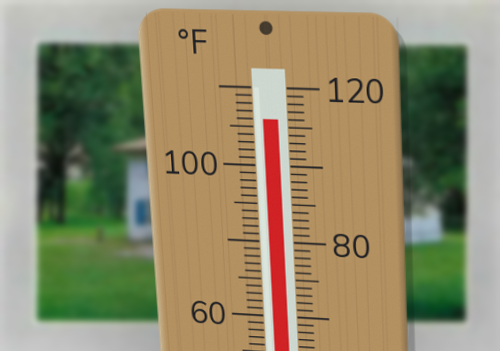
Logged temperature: 112 °F
